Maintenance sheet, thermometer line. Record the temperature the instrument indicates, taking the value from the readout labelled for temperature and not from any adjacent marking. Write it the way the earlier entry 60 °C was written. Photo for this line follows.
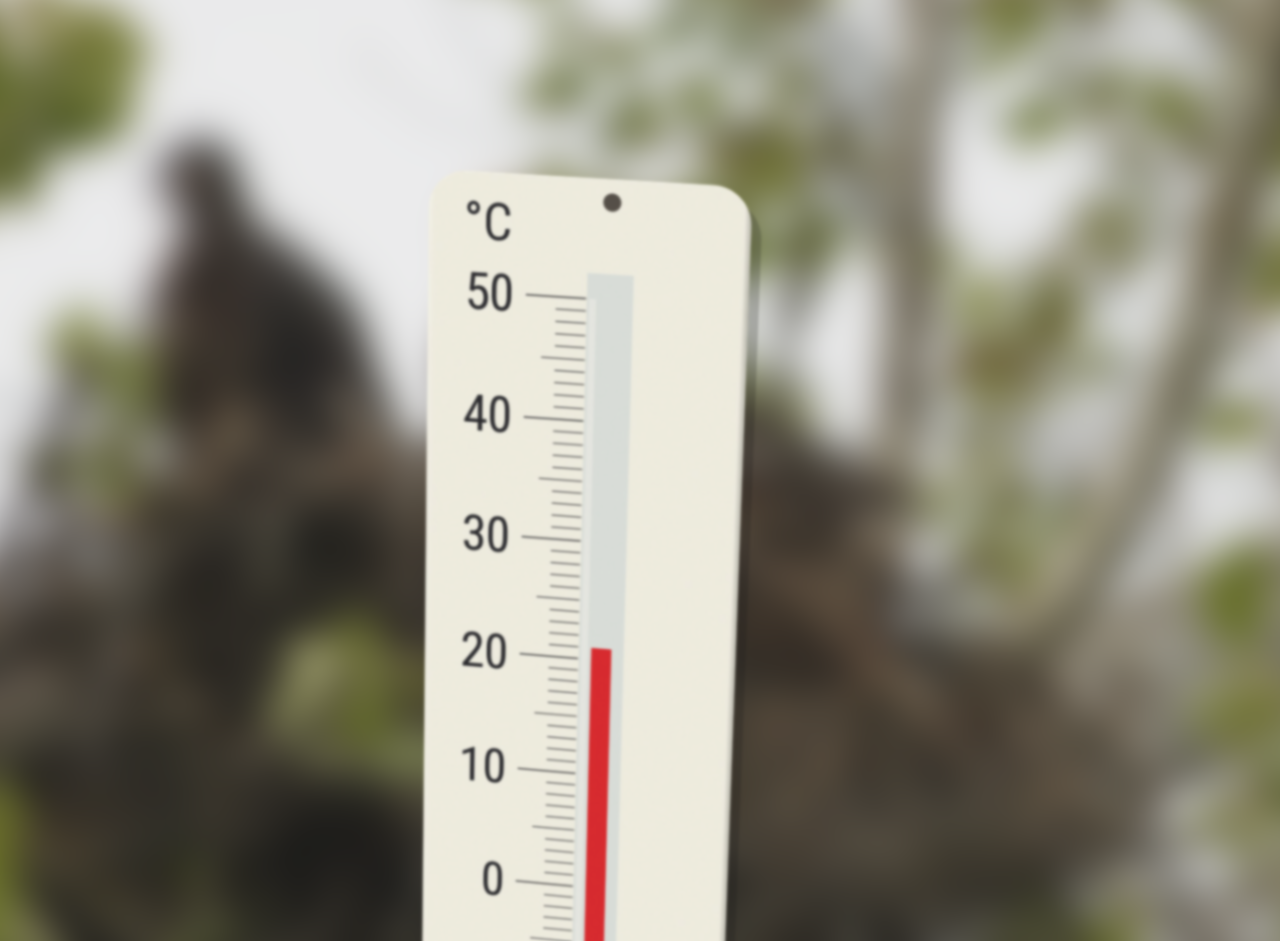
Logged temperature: 21 °C
